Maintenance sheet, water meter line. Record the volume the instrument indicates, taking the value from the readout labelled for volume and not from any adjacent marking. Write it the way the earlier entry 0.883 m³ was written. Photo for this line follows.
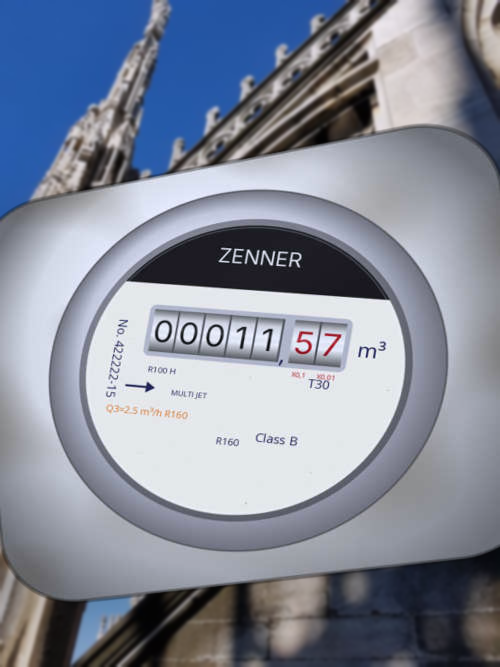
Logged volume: 11.57 m³
